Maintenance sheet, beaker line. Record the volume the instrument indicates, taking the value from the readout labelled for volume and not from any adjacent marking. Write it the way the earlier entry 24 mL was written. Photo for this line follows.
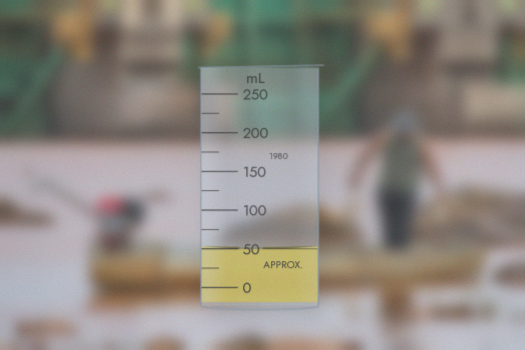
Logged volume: 50 mL
